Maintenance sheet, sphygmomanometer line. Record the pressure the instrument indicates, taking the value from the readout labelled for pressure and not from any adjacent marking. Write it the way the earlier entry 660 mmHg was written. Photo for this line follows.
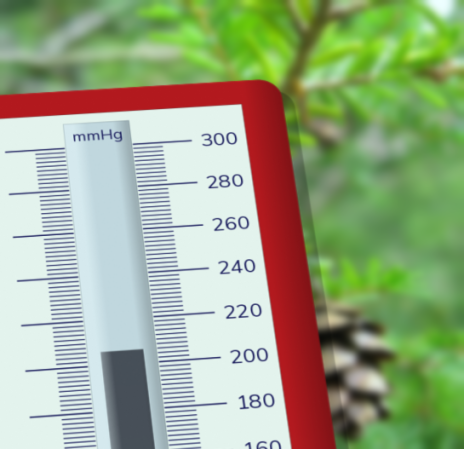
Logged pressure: 206 mmHg
